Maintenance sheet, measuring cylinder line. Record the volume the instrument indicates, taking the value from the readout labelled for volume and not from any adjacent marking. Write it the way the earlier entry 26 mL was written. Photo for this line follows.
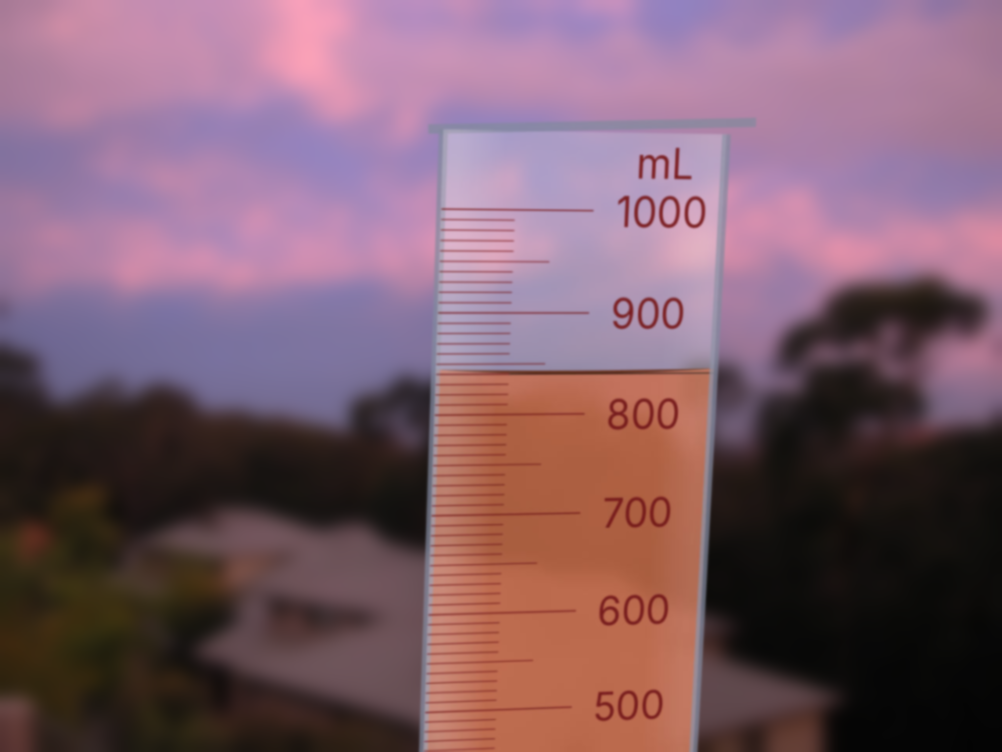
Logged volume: 840 mL
